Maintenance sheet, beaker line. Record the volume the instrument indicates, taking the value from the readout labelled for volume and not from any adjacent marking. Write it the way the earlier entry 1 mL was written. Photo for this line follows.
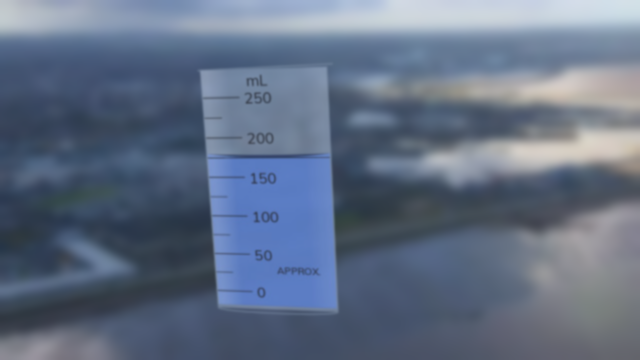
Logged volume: 175 mL
